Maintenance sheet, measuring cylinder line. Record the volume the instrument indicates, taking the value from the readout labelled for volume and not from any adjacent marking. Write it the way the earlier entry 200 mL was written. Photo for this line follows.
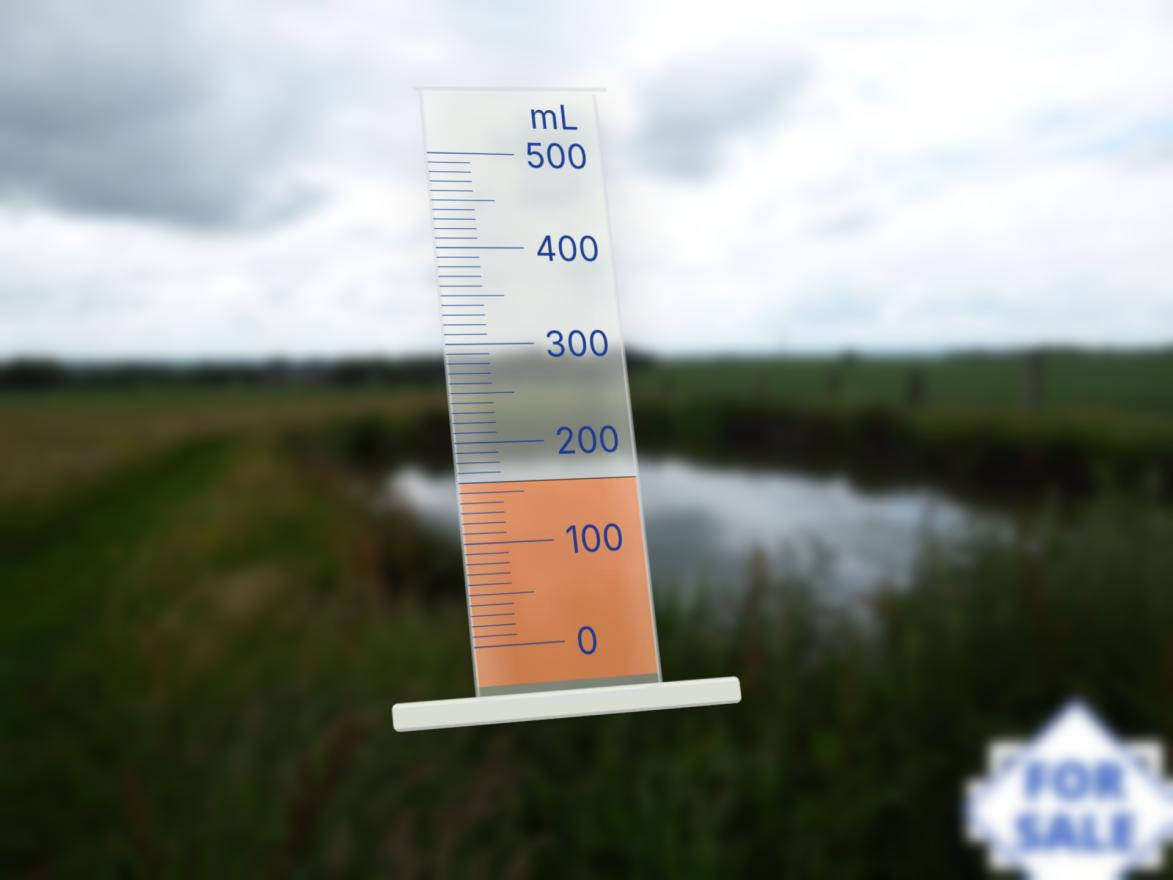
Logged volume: 160 mL
